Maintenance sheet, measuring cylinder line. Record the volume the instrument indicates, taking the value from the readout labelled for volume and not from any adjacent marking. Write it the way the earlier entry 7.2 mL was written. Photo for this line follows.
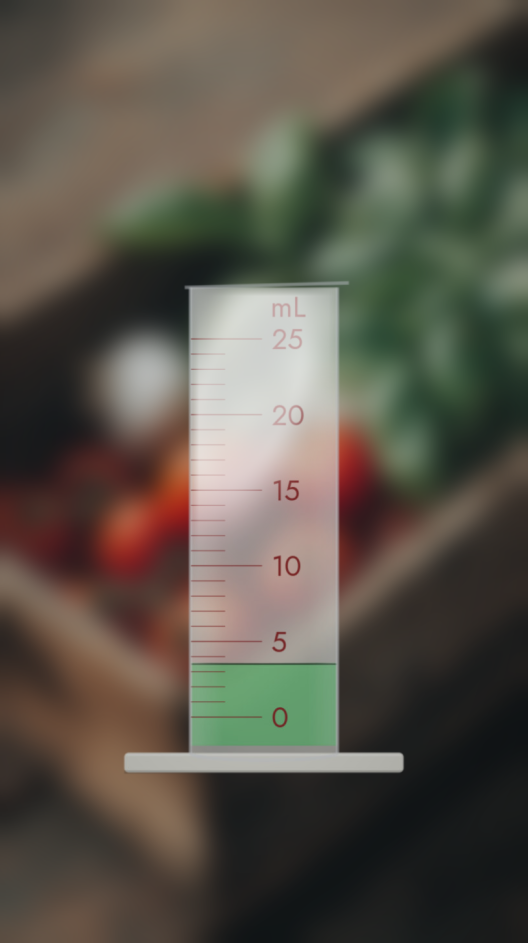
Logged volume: 3.5 mL
